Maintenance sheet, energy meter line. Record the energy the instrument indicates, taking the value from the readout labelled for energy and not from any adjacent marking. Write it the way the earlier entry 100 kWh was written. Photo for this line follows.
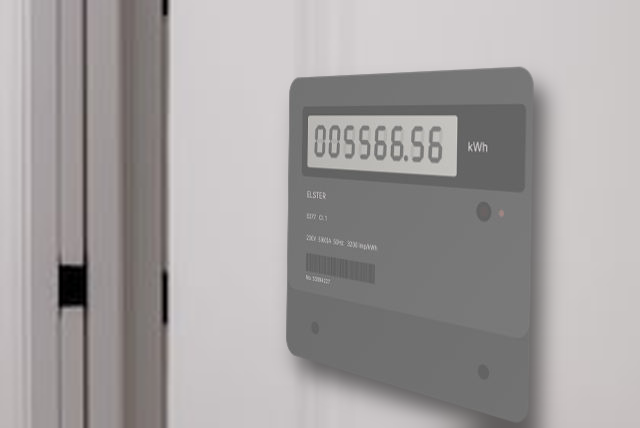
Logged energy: 5566.56 kWh
